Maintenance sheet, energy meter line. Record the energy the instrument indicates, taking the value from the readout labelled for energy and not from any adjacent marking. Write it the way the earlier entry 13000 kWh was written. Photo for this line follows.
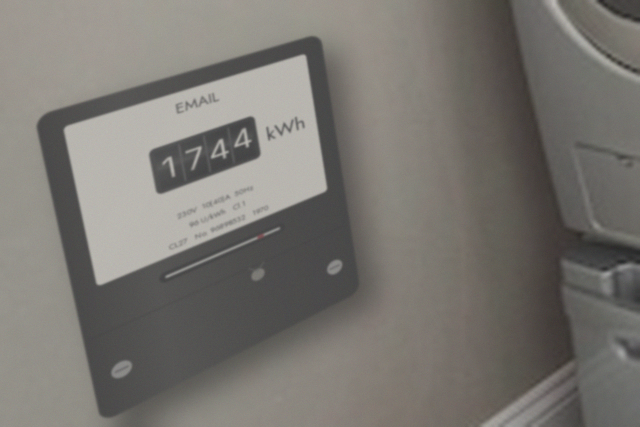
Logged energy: 1744 kWh
